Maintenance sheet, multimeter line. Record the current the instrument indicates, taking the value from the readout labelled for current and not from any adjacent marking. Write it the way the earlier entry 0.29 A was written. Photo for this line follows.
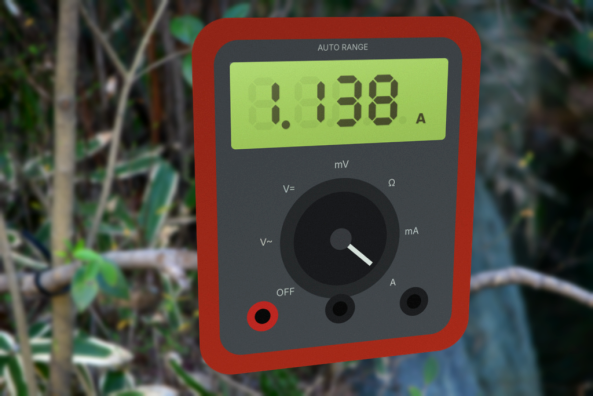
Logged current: 1.138 A
